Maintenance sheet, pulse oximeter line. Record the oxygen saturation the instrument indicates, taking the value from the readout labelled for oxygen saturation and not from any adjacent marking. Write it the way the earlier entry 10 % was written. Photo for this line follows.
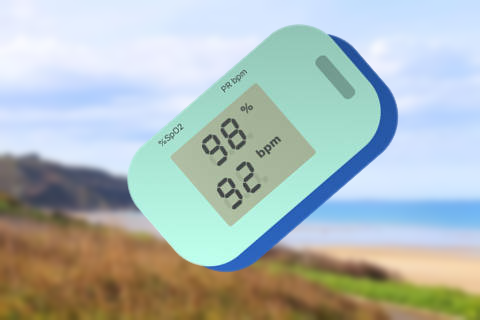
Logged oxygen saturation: 98 %
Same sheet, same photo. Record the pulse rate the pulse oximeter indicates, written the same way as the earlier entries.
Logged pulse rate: 92 bpm
